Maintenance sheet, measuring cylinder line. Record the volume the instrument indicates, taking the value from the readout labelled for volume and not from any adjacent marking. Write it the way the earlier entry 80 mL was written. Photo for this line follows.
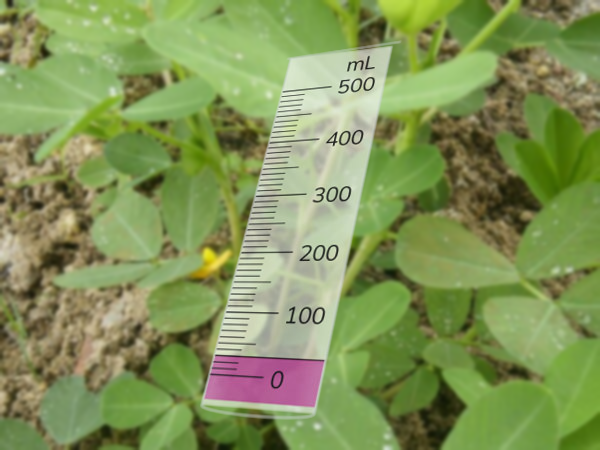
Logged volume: 30 mL
